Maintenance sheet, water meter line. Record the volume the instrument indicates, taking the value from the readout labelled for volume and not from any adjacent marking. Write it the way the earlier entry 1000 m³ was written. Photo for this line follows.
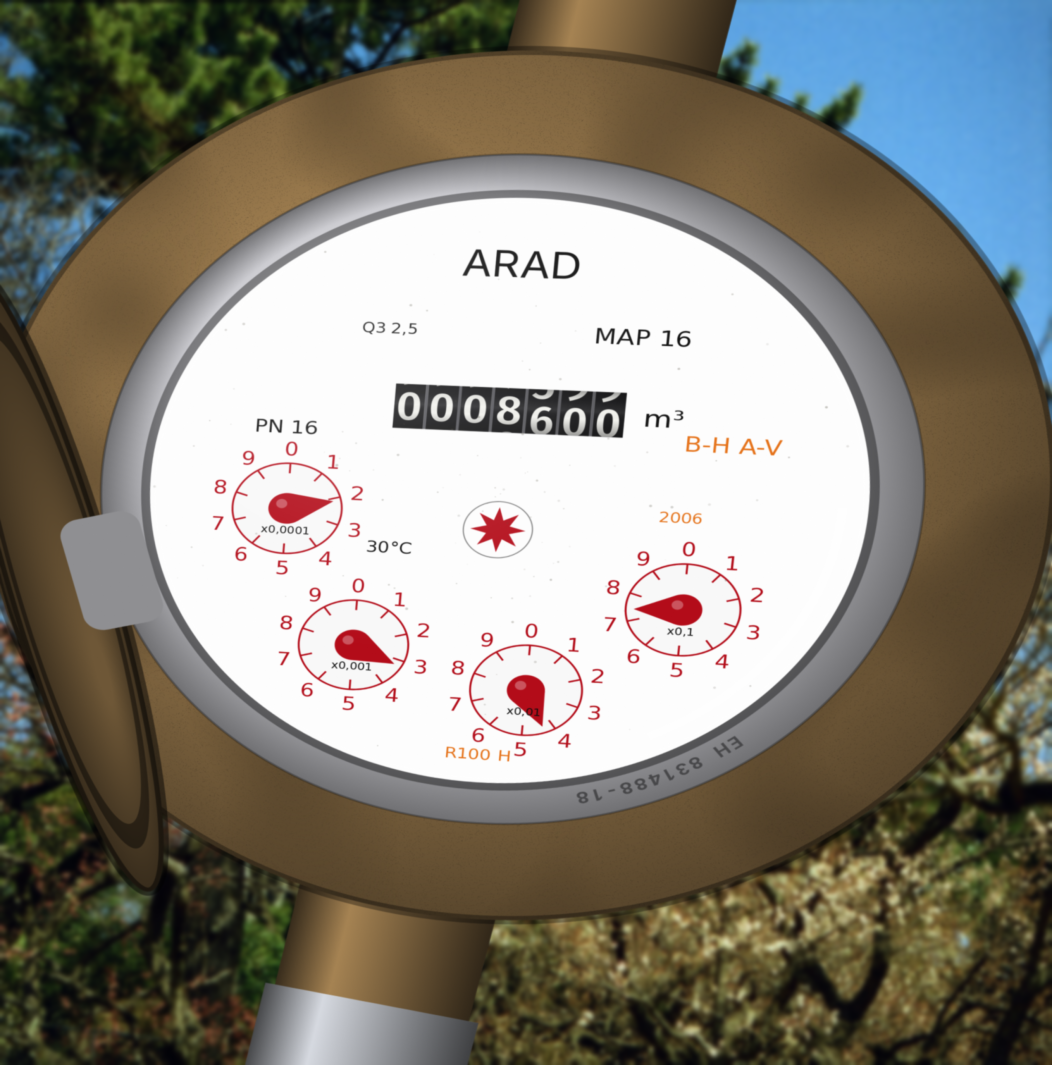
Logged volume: 8599.7432 m³
